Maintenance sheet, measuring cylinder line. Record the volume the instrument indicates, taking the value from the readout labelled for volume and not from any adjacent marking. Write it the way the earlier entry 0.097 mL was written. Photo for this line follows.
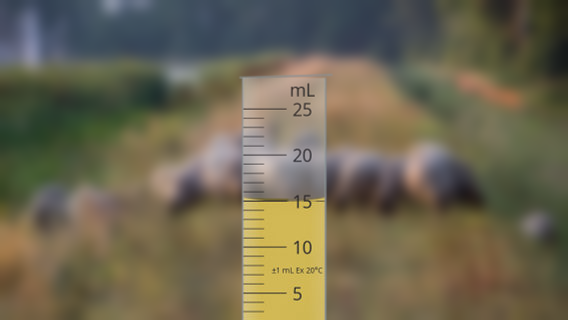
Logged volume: 15 mL
